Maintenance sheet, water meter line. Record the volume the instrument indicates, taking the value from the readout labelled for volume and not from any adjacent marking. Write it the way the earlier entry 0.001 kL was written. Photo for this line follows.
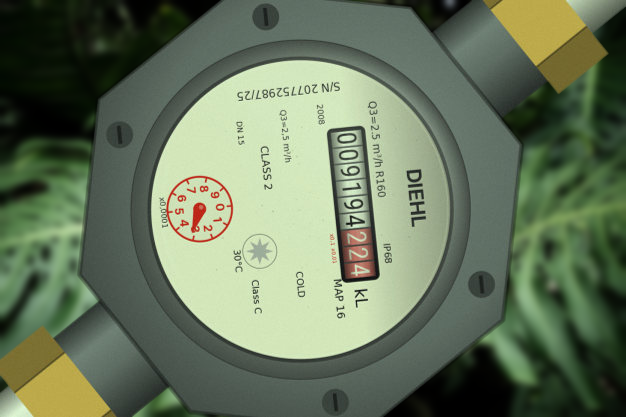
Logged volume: 9194.2243 kL
